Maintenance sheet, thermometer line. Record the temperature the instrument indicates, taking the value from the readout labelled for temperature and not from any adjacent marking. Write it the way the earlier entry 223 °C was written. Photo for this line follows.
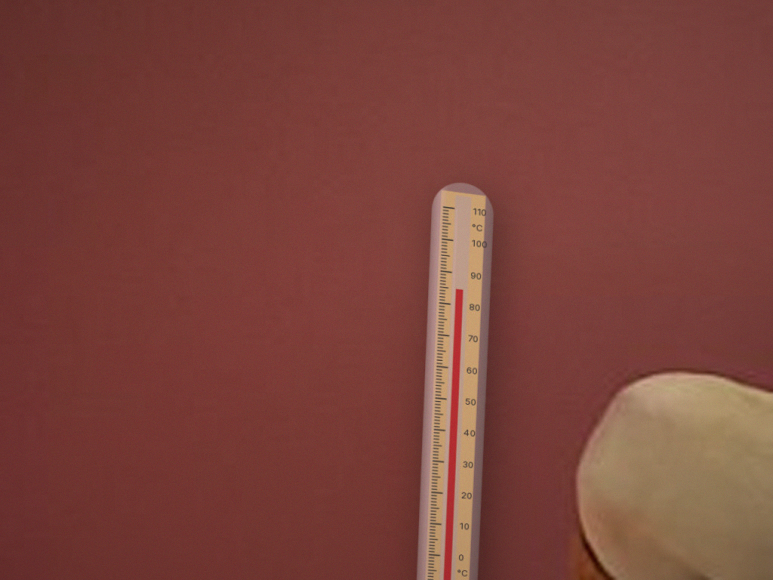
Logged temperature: 85 °C
